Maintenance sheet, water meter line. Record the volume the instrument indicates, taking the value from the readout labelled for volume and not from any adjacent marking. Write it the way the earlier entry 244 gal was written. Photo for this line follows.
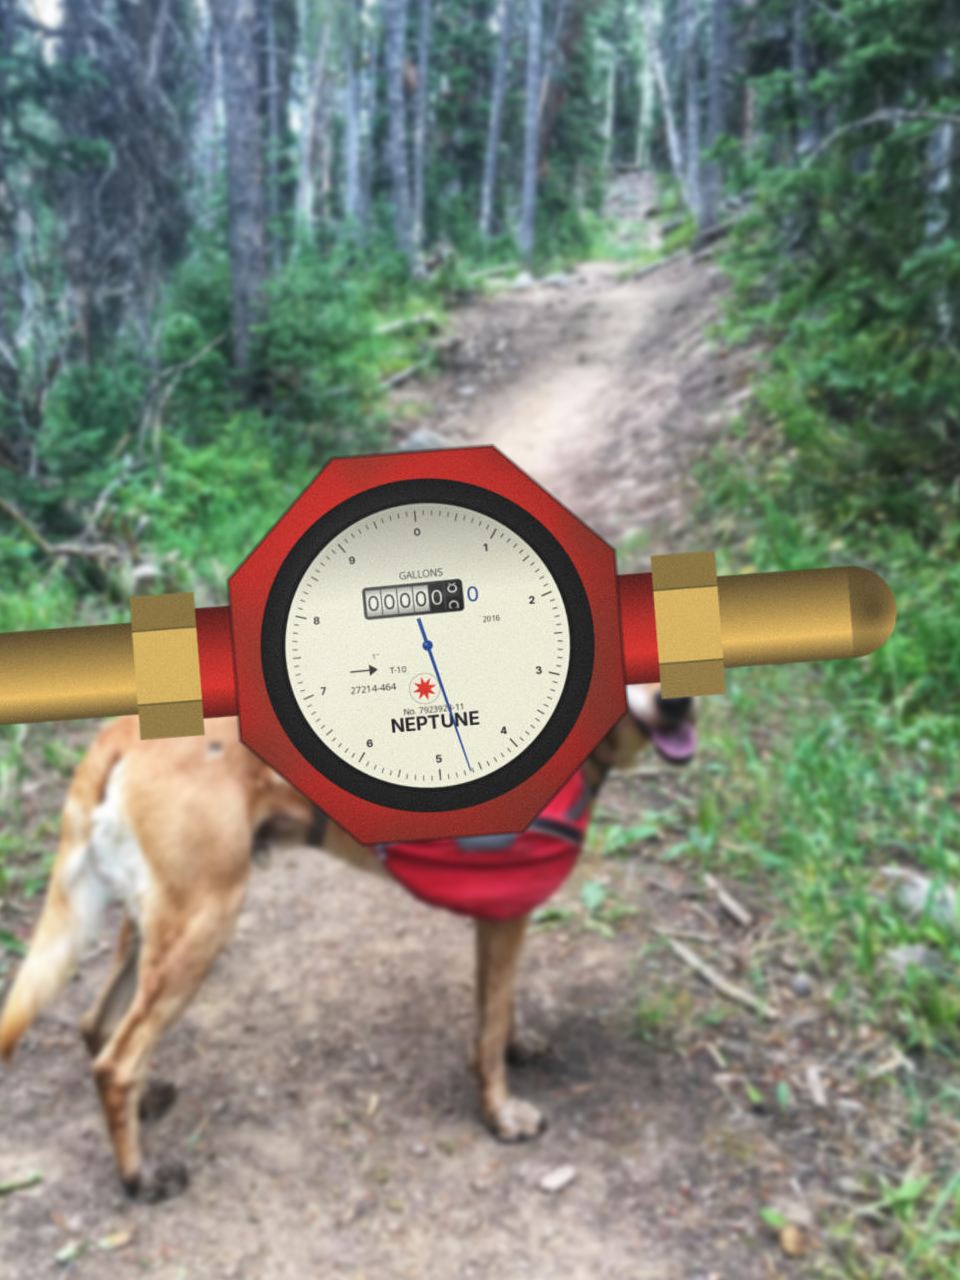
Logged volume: 84.6 gal
